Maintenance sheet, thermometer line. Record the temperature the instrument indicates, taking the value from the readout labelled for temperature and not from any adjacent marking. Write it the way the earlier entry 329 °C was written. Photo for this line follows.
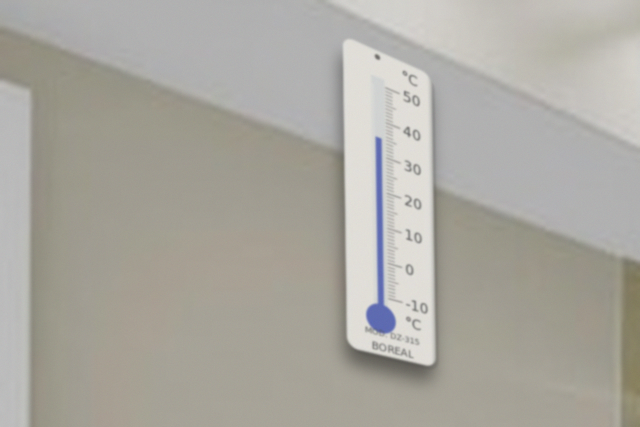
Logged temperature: 35 °C
